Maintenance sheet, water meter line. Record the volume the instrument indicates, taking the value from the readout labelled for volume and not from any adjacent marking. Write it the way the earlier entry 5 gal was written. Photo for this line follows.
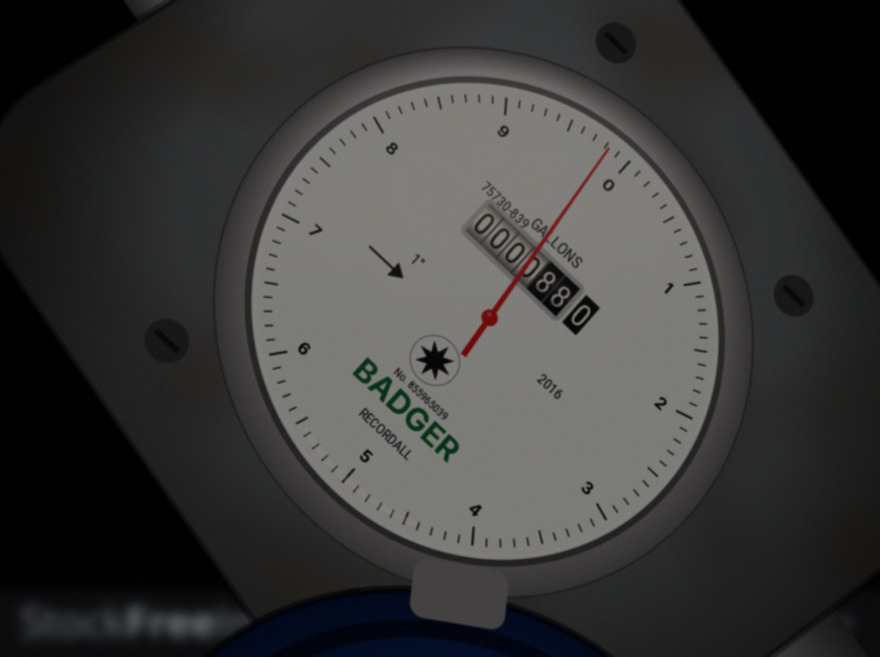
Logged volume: 879.8 gal
